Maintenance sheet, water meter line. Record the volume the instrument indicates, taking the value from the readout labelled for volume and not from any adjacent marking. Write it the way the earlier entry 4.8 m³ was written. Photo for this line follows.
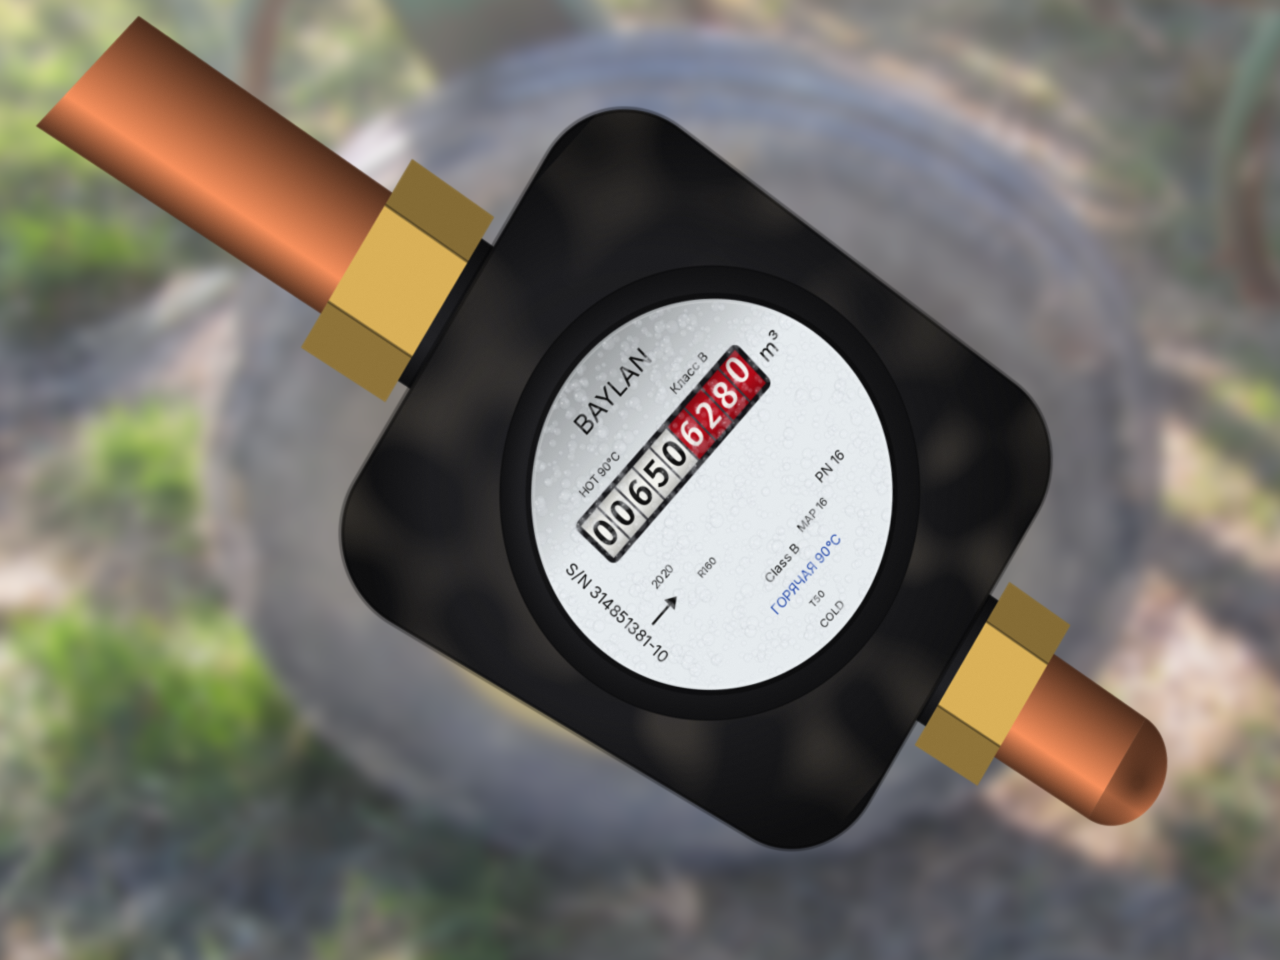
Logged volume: 650.6280 m³
